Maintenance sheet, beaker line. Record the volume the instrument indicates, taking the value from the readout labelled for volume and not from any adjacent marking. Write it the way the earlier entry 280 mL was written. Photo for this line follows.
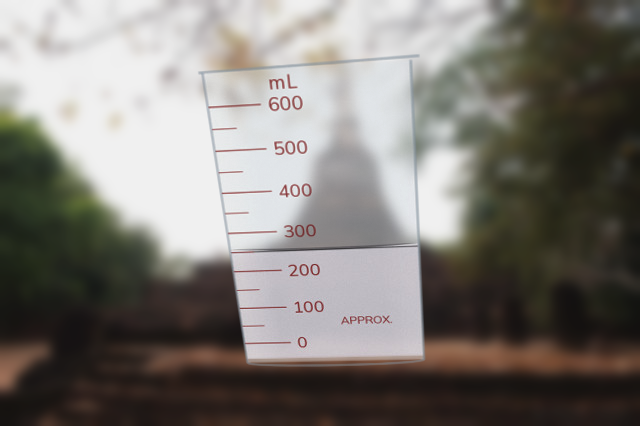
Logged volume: 250 mL
